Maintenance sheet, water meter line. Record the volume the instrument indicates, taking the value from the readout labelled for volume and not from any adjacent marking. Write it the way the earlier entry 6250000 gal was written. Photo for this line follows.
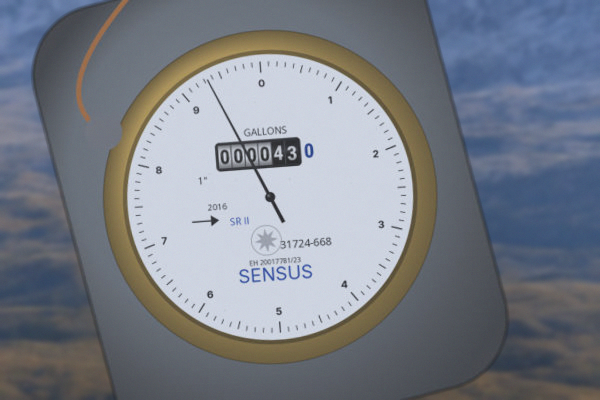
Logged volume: 429.3 gal
